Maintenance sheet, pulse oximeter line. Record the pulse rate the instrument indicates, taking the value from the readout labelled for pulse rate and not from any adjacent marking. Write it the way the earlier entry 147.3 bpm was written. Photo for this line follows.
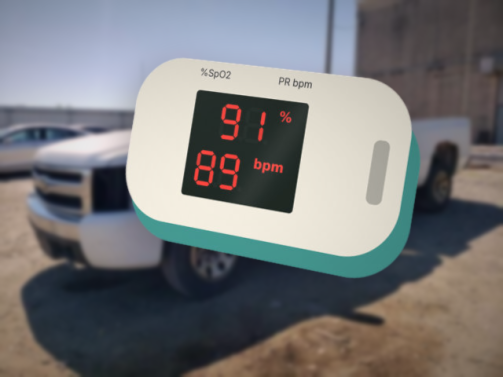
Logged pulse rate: 89 bpm
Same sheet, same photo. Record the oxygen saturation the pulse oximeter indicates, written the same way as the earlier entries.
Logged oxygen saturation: 91 %
